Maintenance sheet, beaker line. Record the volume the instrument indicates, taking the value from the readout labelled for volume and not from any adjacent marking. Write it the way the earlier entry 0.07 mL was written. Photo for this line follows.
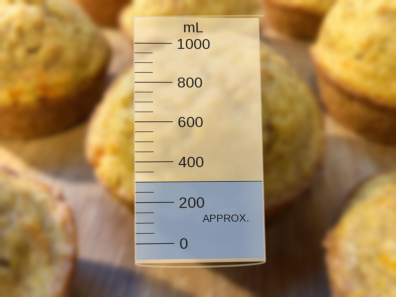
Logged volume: 300 mL
